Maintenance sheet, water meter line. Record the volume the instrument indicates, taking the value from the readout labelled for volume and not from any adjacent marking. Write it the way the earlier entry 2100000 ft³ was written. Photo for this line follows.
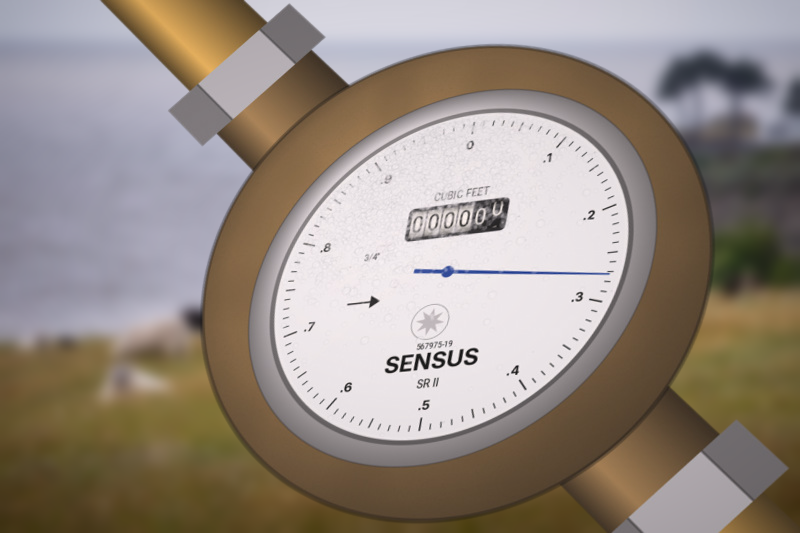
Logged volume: 0.27 ft³
